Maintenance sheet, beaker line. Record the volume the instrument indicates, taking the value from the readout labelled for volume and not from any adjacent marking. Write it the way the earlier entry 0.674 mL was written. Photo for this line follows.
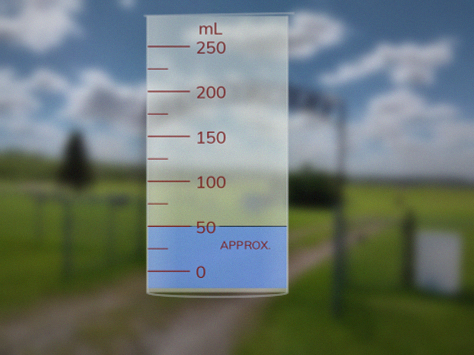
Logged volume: 50 mL
